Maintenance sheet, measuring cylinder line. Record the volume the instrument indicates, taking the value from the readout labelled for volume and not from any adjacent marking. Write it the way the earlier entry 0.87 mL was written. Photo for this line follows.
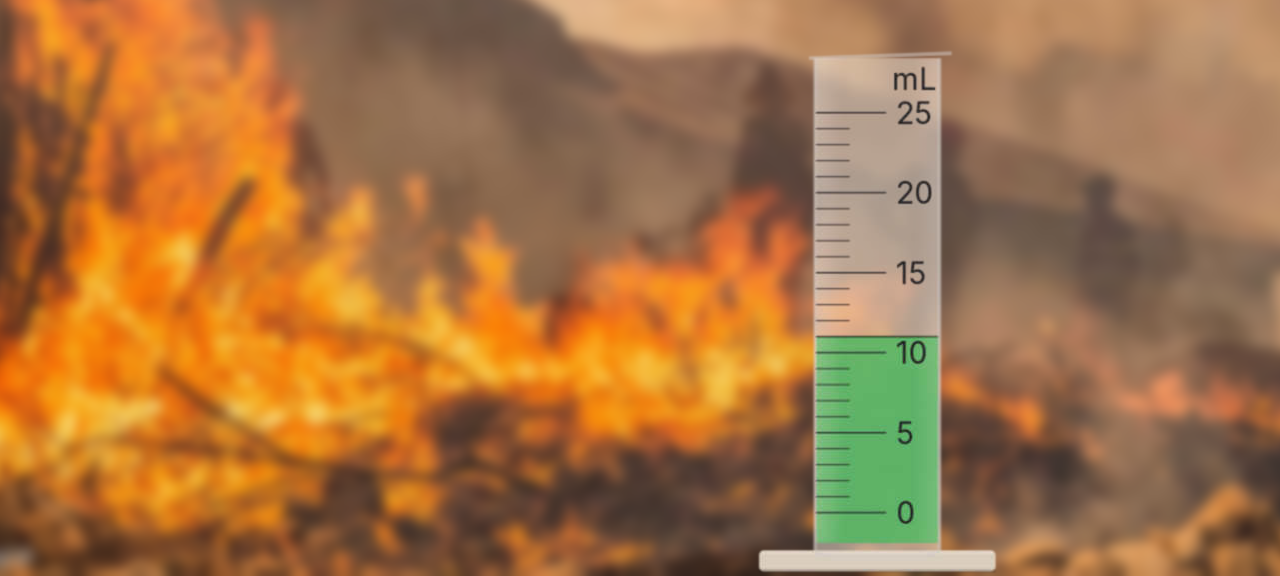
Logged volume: 11 mL
